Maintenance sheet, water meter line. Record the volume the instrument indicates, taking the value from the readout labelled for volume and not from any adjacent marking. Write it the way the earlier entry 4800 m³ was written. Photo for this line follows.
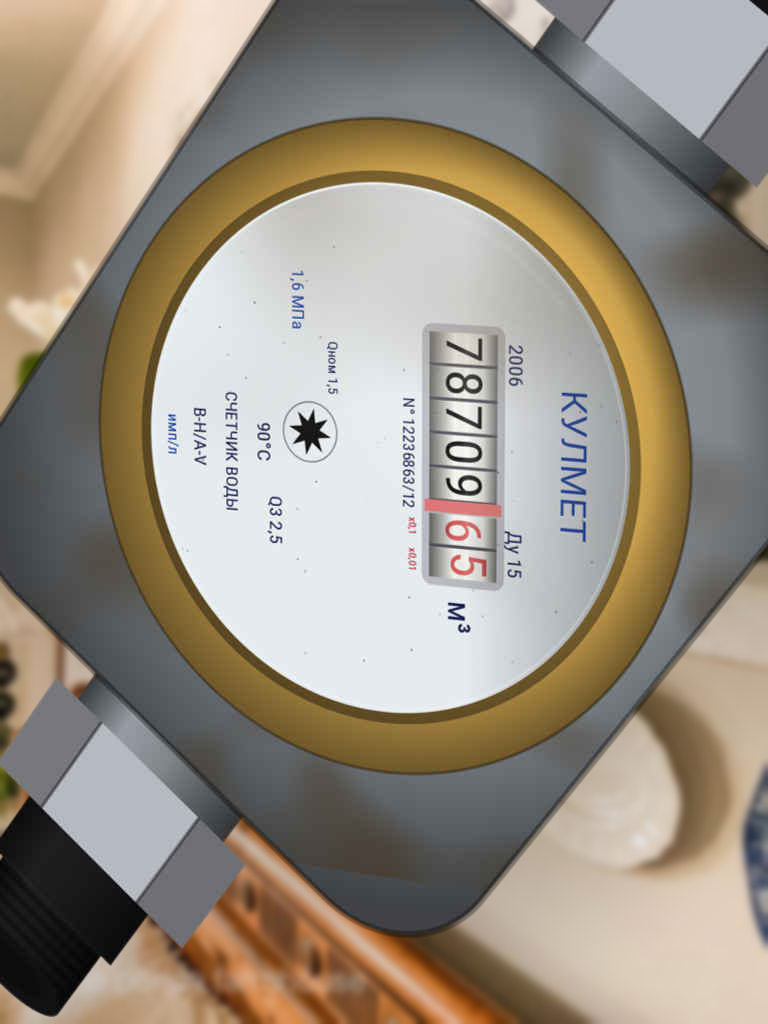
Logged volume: 78709.65 m³
